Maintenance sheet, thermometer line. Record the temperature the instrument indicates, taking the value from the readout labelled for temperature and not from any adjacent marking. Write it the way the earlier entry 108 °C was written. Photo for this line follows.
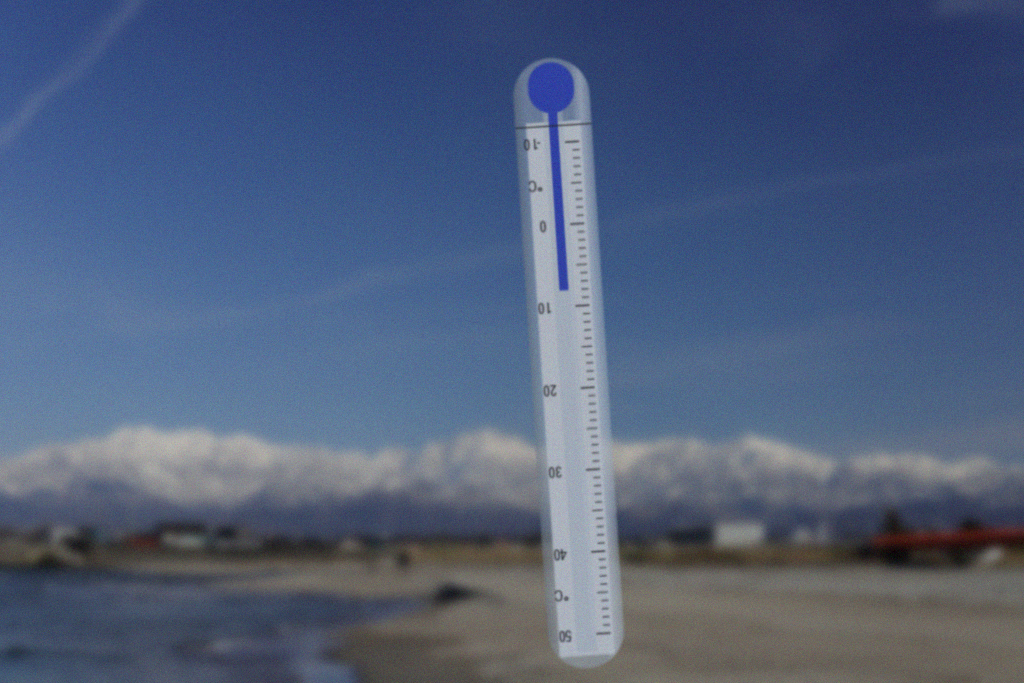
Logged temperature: 8 °C
